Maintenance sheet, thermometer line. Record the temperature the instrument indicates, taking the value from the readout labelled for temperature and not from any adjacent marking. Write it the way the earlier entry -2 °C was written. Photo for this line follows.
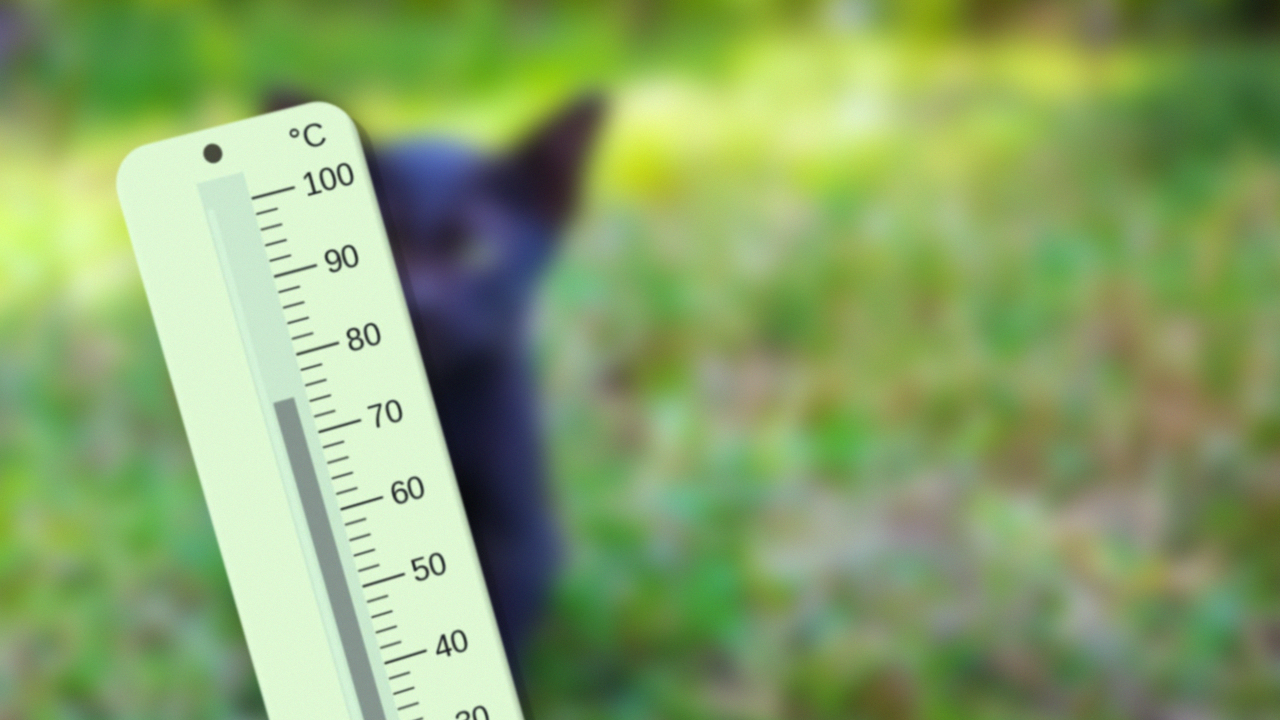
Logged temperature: 75 °C
